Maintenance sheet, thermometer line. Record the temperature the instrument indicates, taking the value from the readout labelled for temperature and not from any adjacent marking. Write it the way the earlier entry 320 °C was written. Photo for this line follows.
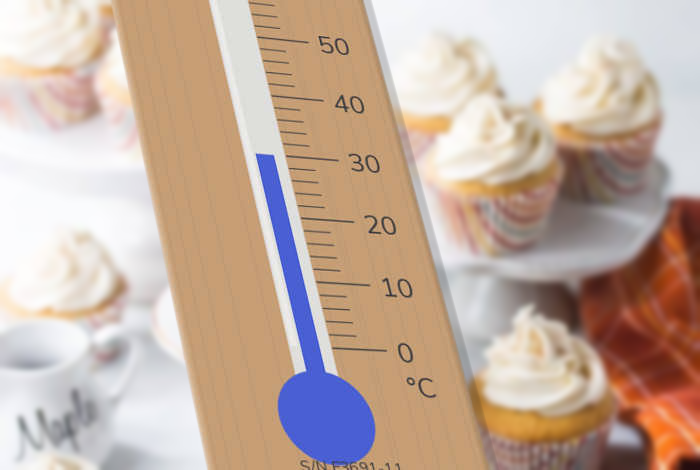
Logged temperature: 30 °C
